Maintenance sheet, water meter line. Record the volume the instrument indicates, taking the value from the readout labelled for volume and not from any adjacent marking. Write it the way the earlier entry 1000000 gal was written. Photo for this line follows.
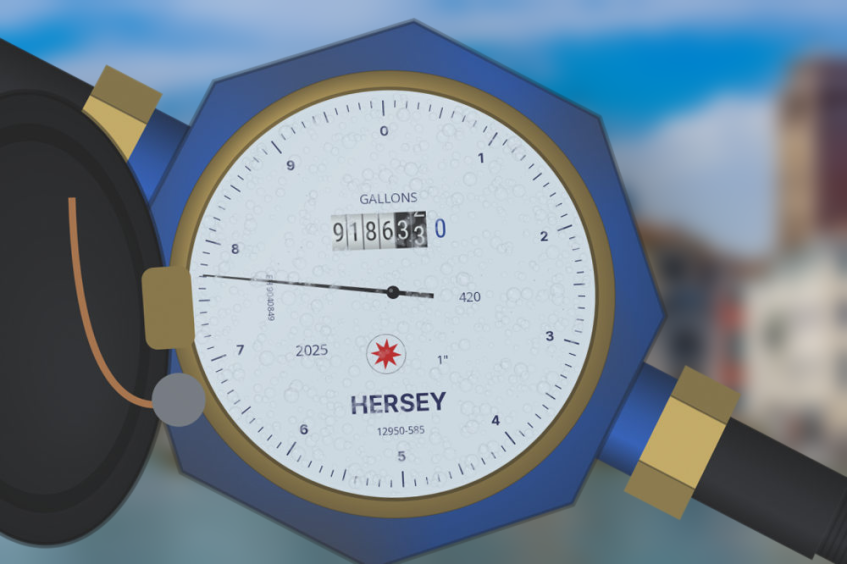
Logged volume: 9186327.7 gal
